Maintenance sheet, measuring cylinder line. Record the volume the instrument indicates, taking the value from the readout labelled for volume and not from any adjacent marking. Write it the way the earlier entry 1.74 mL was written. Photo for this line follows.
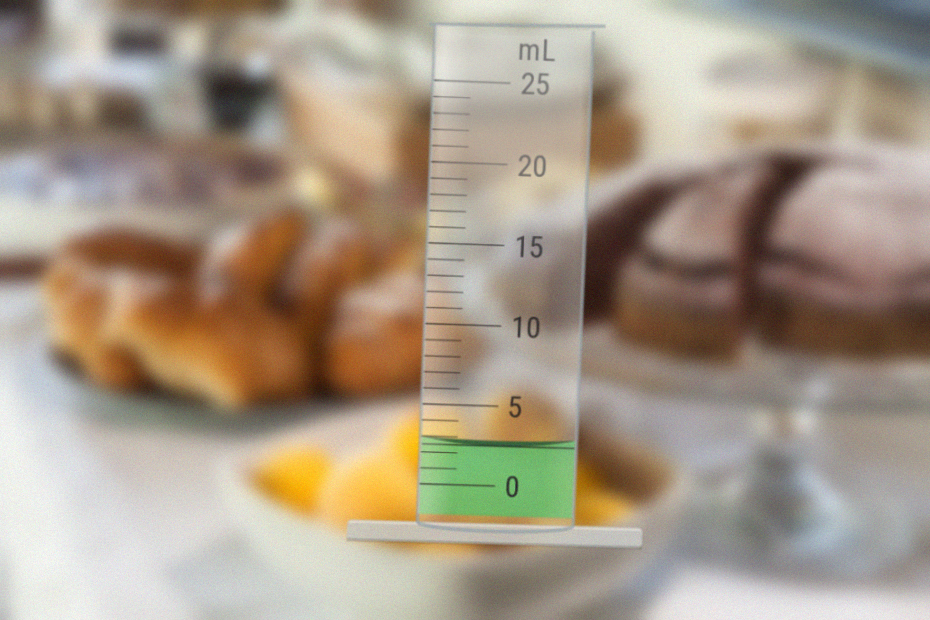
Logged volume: 2.5 mL
